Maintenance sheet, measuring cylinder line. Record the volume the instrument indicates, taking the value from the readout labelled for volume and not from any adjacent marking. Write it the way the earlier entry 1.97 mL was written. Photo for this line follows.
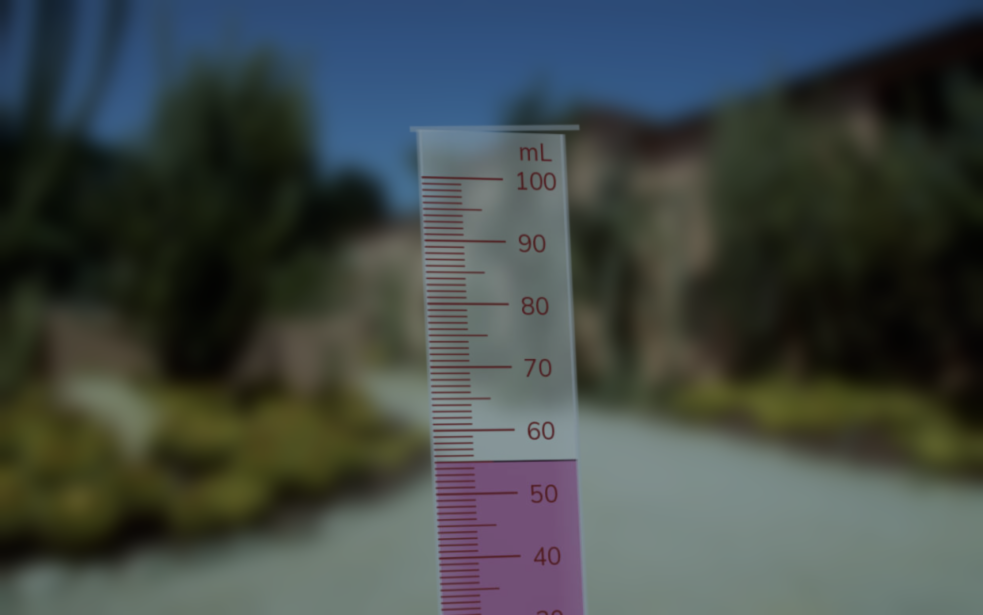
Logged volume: 55 mL
